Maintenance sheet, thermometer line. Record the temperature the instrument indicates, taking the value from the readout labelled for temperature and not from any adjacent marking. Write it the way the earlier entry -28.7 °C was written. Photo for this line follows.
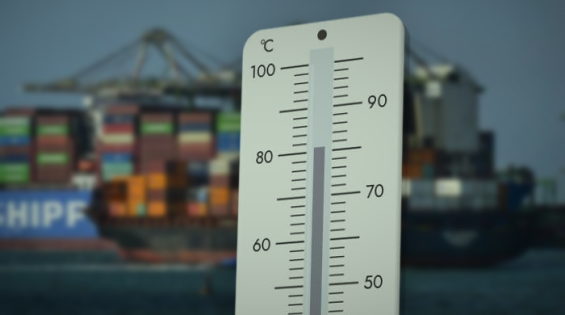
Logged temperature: 81 °C
